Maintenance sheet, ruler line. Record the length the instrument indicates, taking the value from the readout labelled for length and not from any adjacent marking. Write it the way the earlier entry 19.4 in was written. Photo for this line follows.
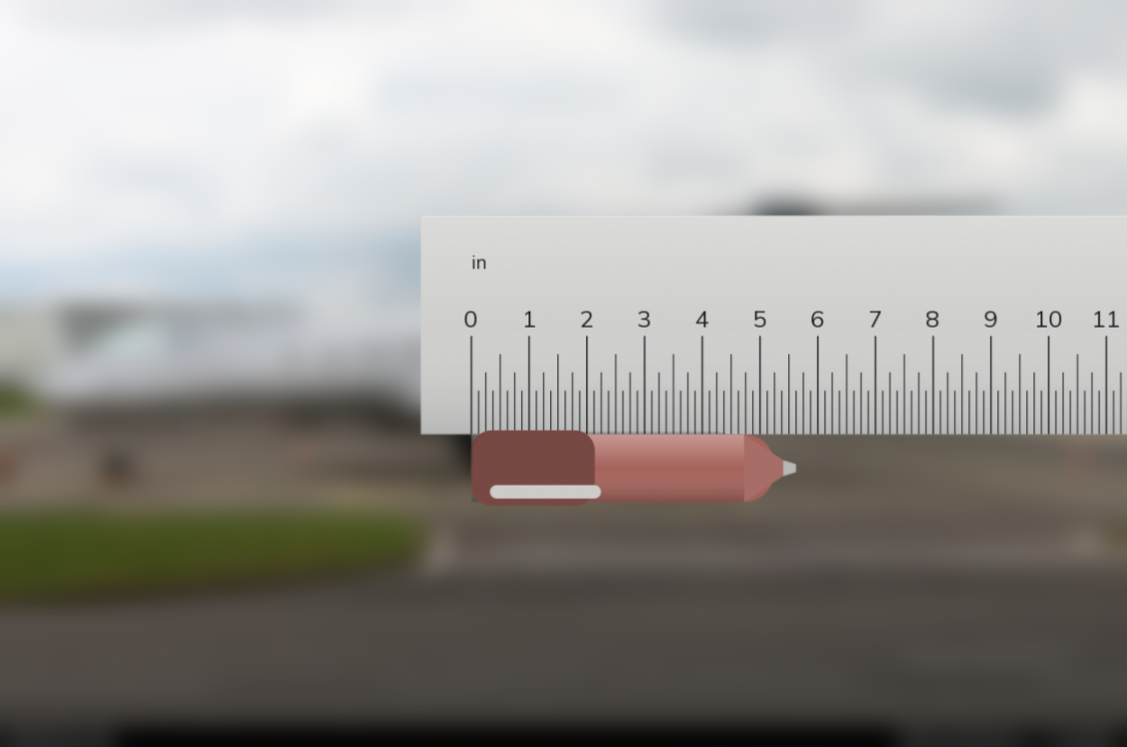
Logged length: 5.625 in
